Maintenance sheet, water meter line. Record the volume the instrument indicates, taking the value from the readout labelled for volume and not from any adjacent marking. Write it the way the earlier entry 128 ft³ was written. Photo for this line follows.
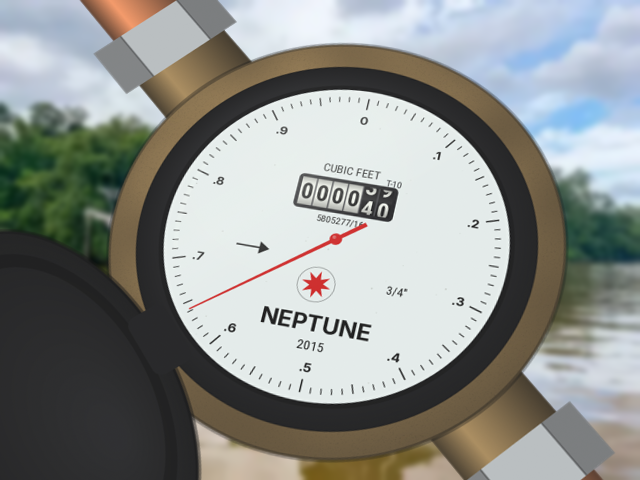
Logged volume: 39.64 ft³
